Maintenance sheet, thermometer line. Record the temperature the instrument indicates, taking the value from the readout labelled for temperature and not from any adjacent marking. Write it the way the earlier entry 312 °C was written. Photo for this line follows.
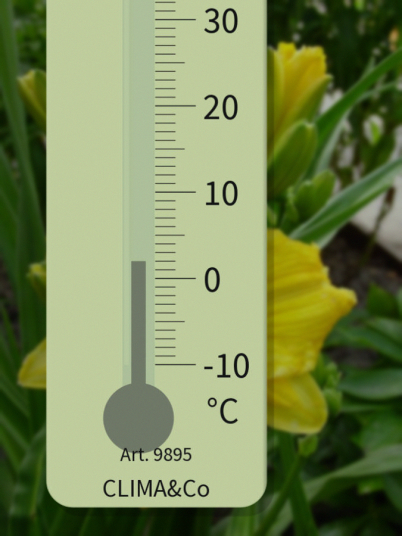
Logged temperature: 2 °C
